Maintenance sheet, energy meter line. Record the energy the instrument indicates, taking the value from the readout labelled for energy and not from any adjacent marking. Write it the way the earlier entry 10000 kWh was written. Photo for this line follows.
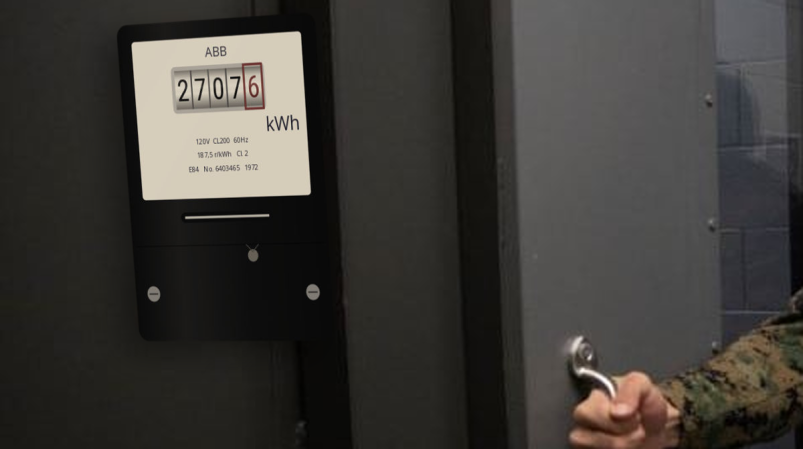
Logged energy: 2707.6 kWh
